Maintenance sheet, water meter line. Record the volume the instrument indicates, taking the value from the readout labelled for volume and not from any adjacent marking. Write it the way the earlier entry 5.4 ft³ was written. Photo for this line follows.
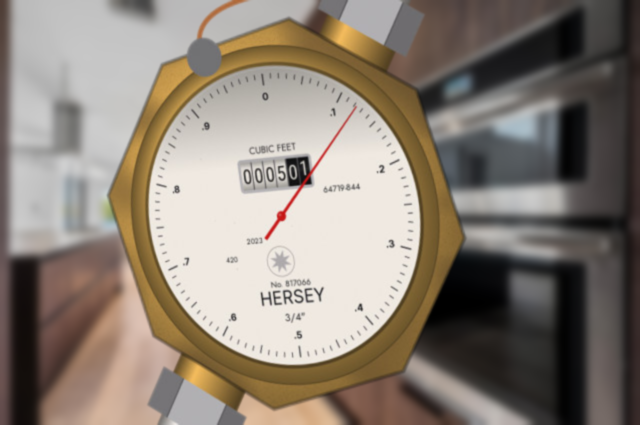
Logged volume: 501.12 ft³
